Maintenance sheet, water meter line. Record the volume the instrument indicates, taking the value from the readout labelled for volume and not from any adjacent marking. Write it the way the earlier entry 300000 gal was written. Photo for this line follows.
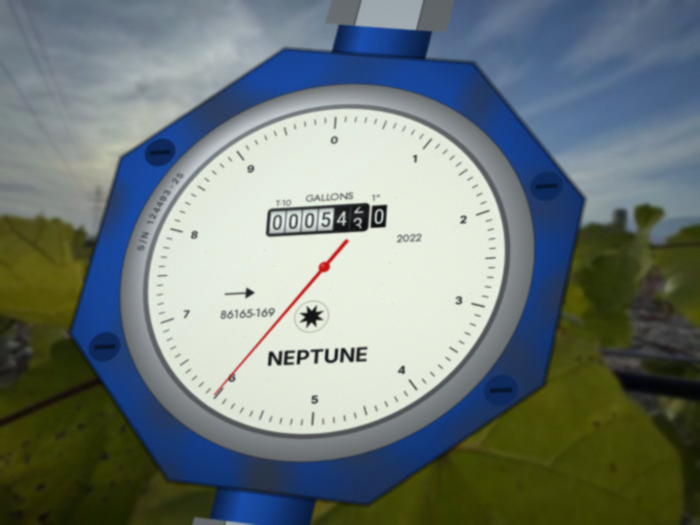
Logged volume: 5426.0 gal
